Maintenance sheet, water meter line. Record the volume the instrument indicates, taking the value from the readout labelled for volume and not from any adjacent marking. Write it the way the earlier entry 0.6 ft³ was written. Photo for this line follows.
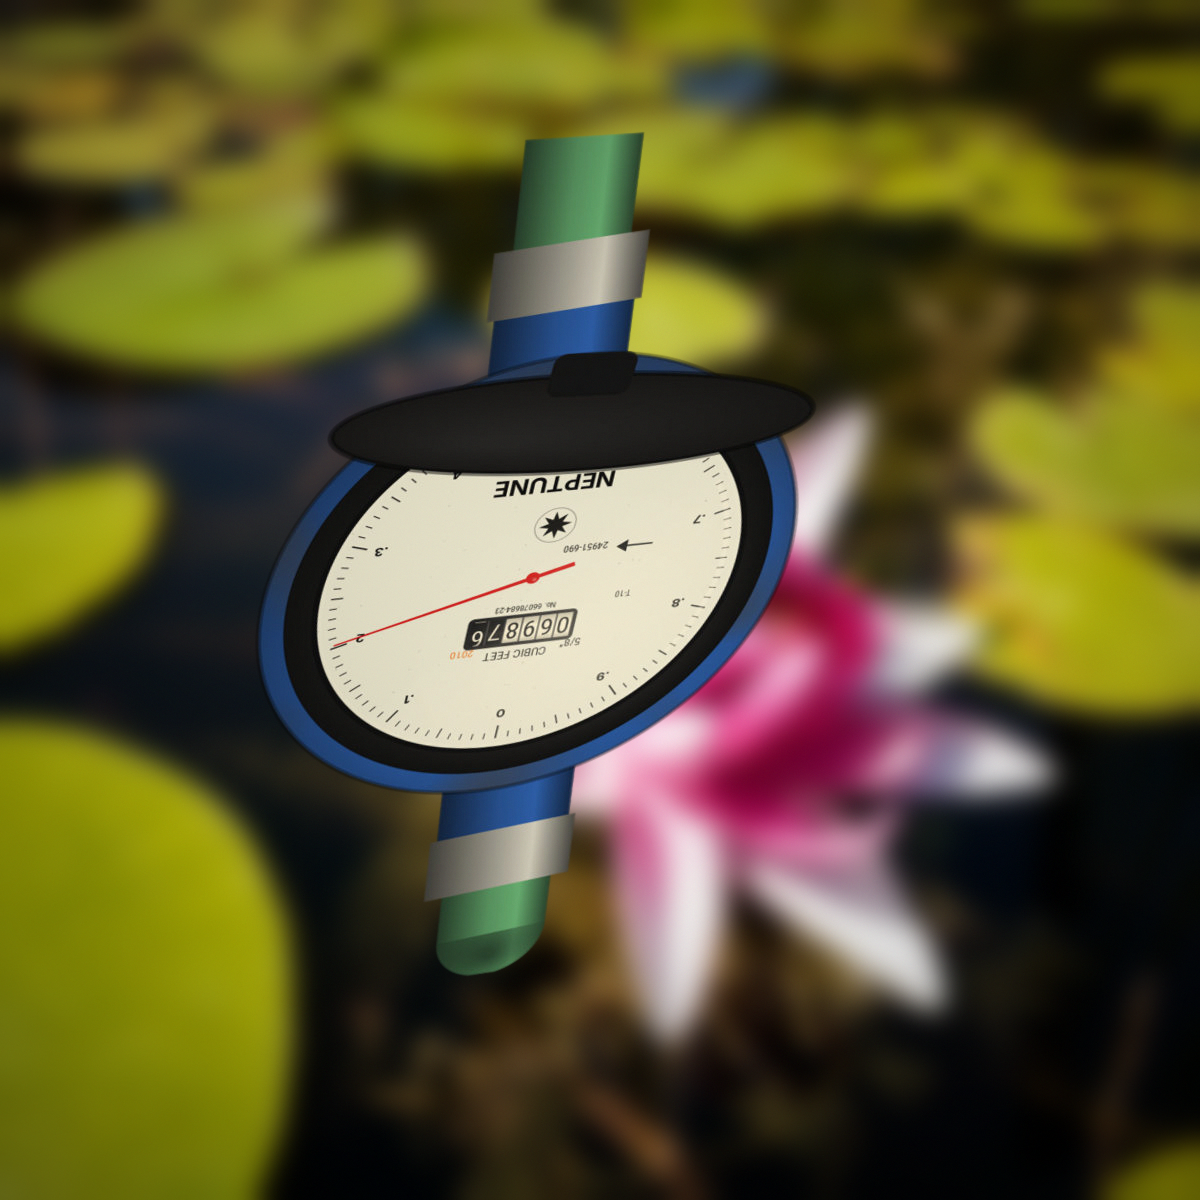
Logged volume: 69876.20 ft³
